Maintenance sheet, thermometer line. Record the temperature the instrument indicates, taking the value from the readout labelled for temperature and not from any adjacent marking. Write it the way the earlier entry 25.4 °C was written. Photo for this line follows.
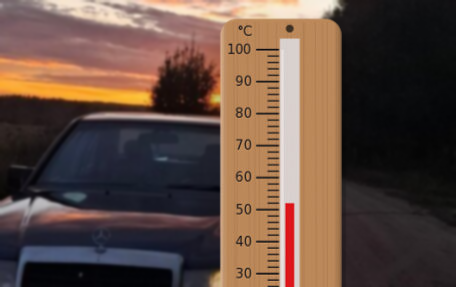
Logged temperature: 52 °C
